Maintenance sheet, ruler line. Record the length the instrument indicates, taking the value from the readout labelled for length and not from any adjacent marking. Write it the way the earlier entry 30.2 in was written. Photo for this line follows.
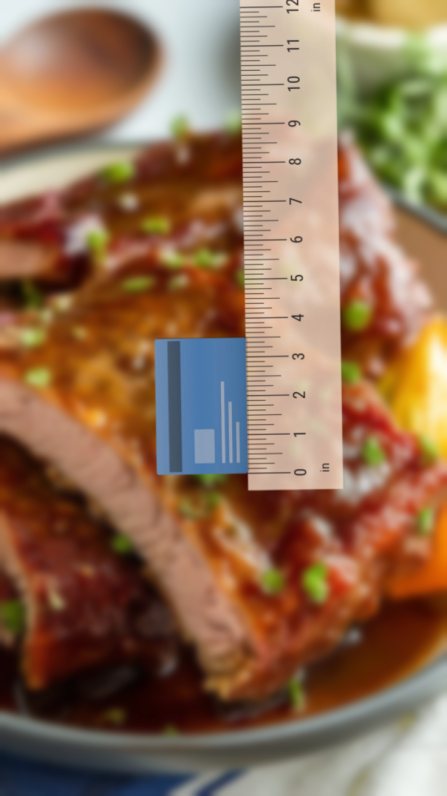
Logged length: 3.5 in
